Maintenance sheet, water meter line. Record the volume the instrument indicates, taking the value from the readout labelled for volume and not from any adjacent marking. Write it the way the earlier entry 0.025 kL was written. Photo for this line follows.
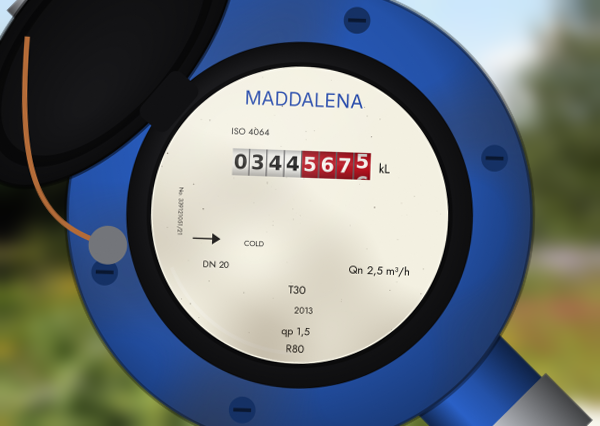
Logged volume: 344.5675 kL
